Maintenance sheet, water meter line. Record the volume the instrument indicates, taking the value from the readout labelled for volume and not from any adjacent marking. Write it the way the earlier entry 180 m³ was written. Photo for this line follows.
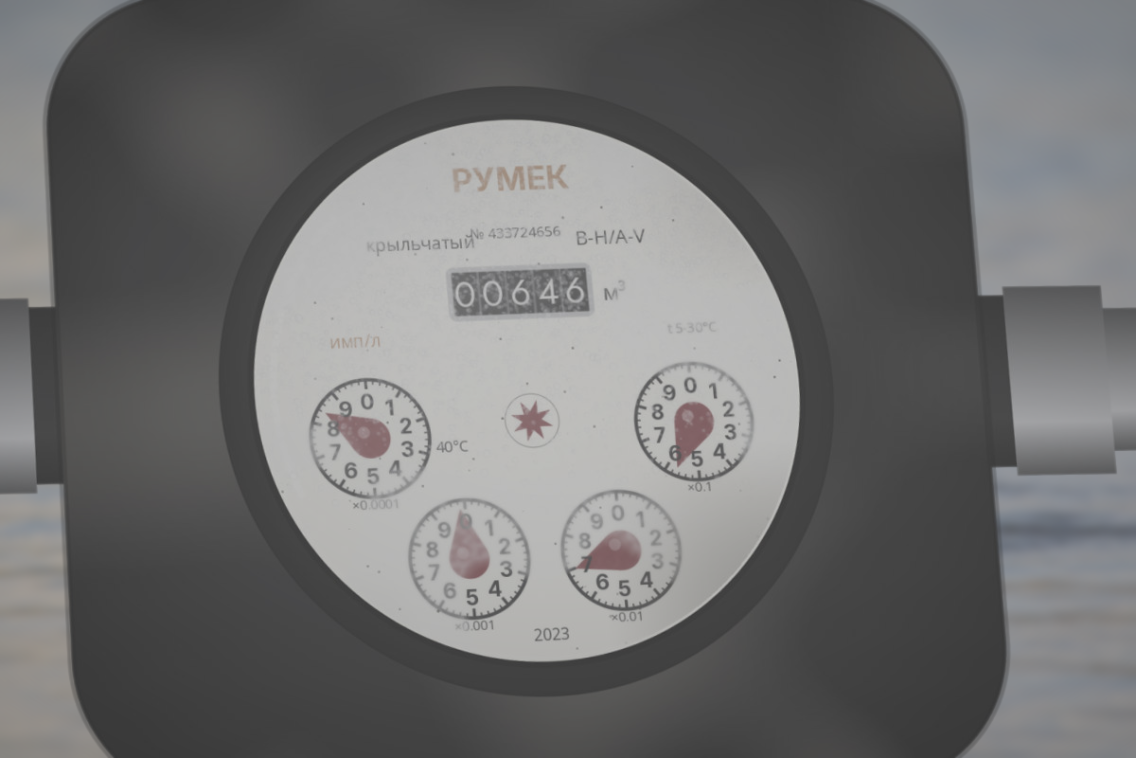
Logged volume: 646.5698 m³
